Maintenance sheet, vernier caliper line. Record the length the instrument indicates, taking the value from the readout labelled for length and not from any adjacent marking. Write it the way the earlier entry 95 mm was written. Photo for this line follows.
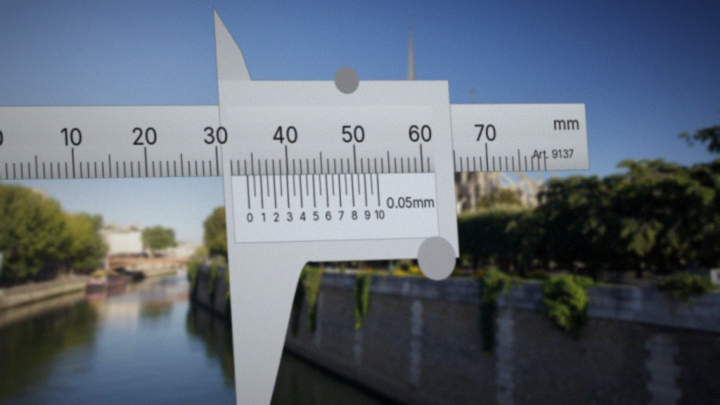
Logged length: 34.2 mm
